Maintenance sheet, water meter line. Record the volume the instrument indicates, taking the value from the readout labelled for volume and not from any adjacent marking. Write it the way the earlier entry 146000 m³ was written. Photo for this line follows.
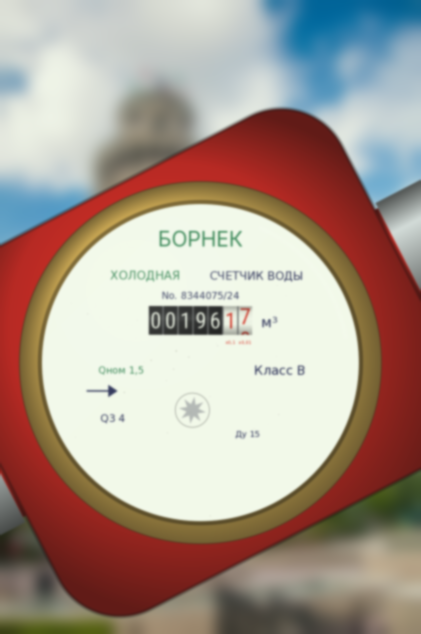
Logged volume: 196.17 m³
